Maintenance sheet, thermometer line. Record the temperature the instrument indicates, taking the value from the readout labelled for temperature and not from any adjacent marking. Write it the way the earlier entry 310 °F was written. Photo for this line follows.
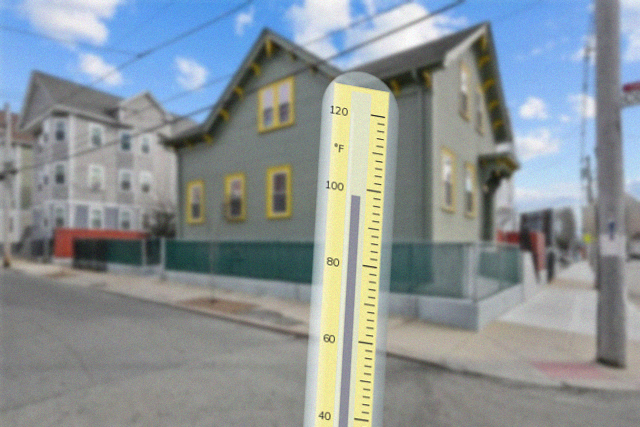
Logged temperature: 98 °F
